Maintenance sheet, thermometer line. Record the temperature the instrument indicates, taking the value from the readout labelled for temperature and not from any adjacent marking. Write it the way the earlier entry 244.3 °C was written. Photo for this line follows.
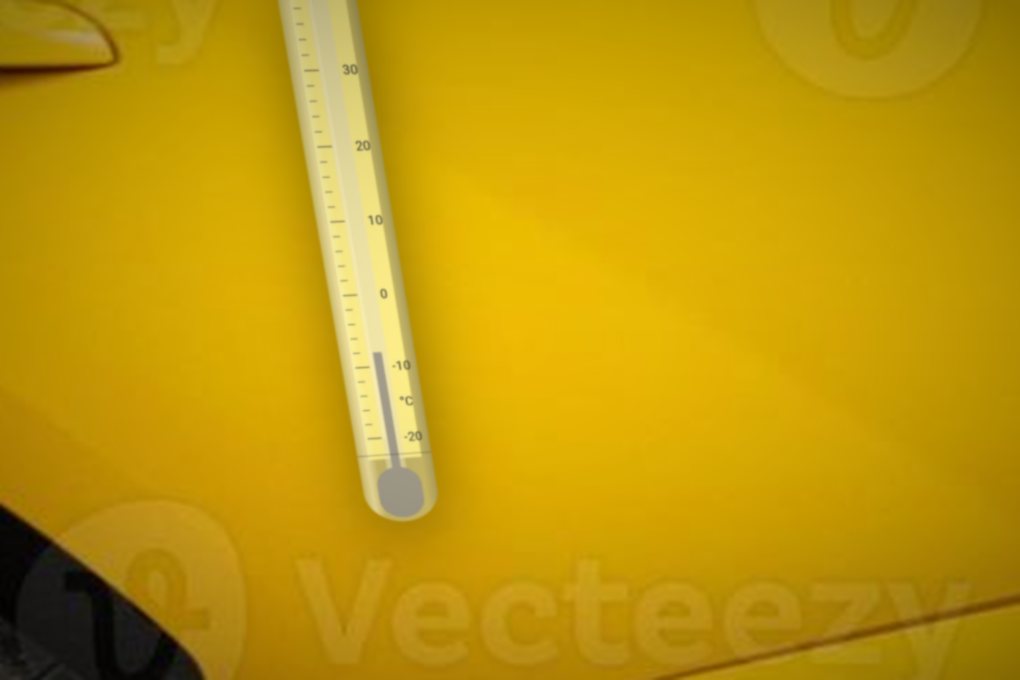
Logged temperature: -8 °C
